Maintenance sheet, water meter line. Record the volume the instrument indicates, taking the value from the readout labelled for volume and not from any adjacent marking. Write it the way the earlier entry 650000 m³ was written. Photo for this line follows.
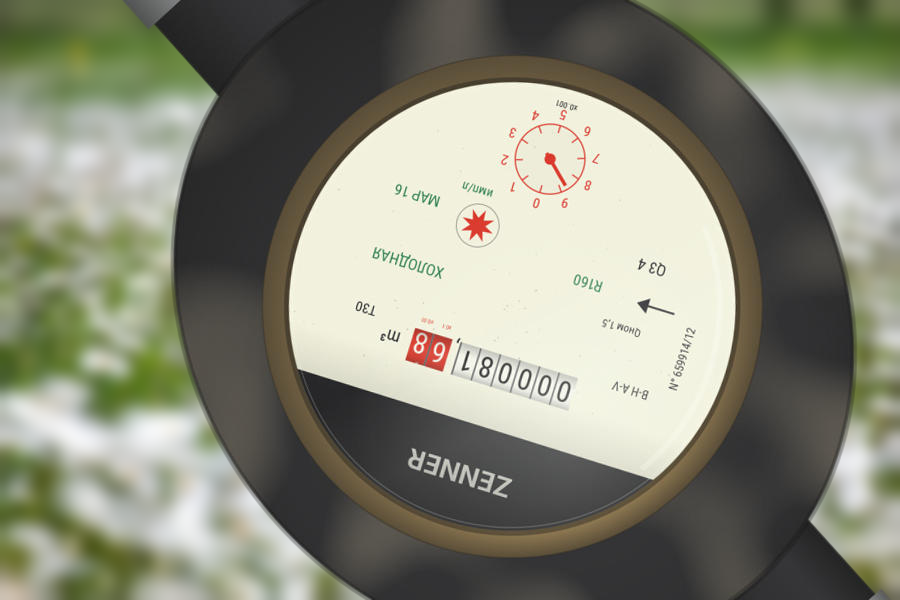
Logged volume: 81.678 m³
